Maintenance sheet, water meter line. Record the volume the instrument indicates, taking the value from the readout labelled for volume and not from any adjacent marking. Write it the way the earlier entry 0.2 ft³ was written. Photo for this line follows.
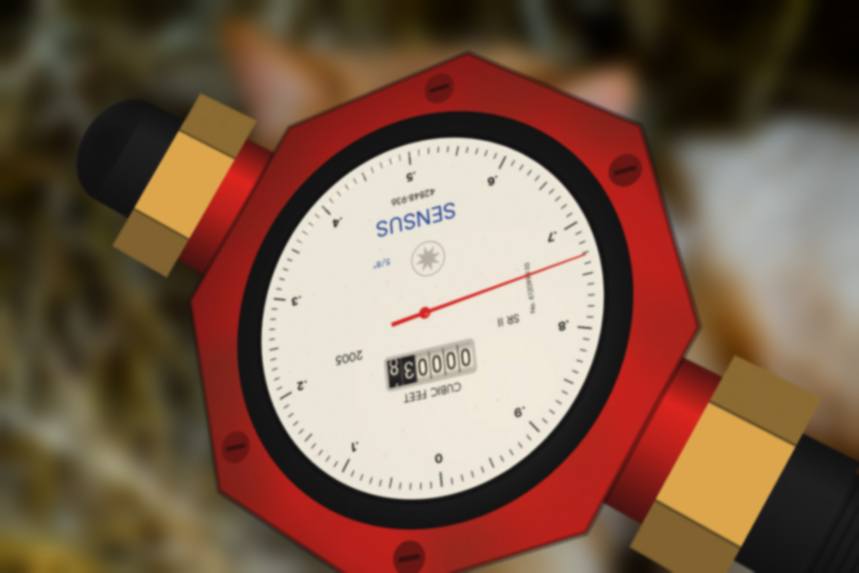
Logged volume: 37.73 ft³
